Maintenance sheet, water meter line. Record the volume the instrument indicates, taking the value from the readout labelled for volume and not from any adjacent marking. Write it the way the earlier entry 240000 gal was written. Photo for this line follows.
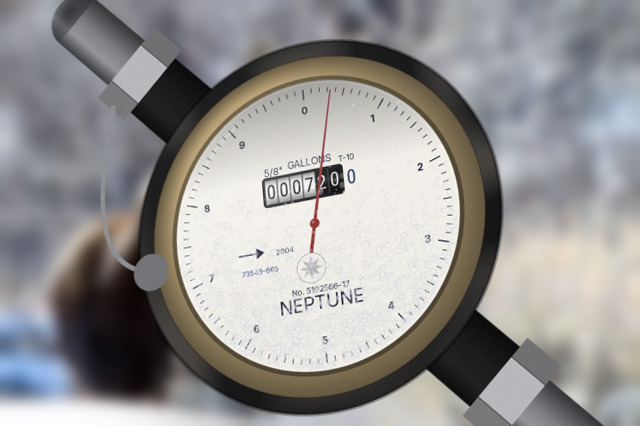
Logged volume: 7200.3 gal
